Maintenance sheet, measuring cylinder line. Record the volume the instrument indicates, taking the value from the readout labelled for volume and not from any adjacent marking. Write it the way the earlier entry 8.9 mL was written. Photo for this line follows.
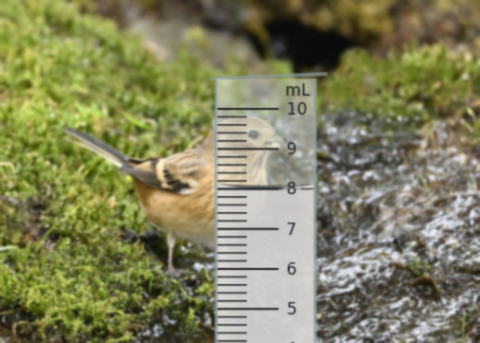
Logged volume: 8 mL
